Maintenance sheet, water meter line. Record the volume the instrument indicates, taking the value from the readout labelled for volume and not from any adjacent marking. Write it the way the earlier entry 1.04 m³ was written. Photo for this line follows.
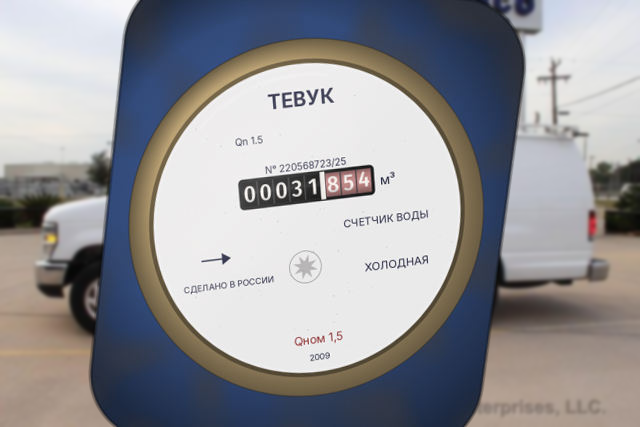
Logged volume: 31.854 m³
